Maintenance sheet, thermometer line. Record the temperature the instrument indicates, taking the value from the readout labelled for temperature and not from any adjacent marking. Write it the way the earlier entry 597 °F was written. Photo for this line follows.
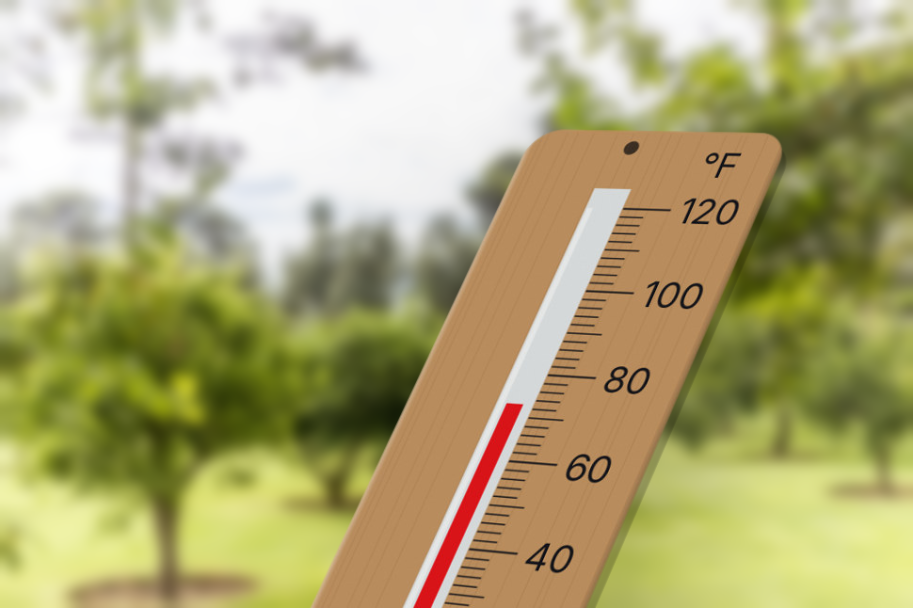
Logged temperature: 73 °F
